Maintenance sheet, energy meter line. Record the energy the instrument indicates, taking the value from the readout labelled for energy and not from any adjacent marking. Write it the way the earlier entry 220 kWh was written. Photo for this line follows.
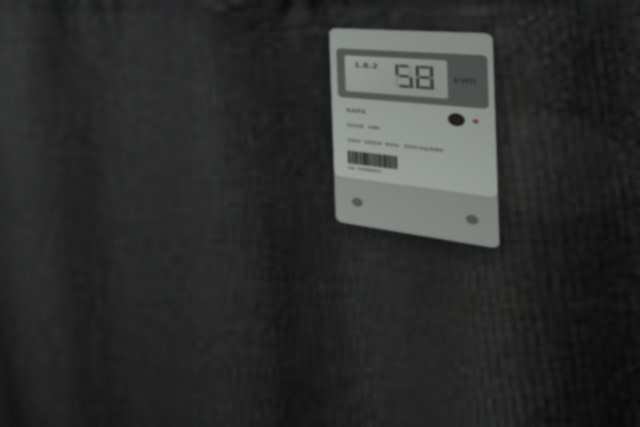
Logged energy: 58 kWh
